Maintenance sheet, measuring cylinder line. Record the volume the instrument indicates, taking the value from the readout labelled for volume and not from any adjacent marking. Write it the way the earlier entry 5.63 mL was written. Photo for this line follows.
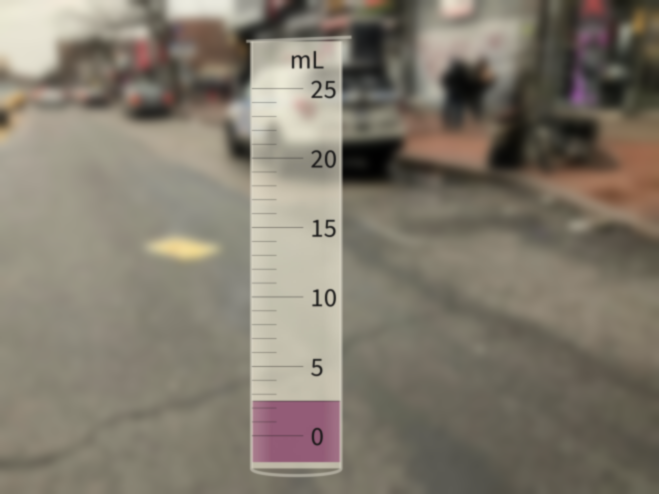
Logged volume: 2.5 mL
